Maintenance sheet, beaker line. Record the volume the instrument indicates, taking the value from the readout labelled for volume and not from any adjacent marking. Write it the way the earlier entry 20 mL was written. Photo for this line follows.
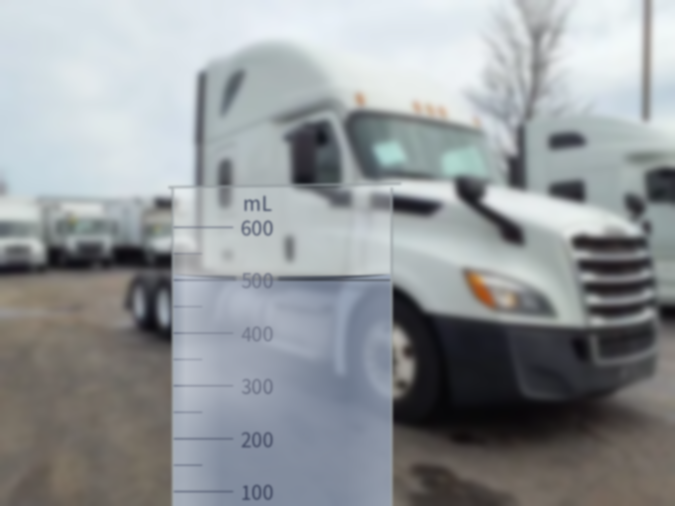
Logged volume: 500 mL
